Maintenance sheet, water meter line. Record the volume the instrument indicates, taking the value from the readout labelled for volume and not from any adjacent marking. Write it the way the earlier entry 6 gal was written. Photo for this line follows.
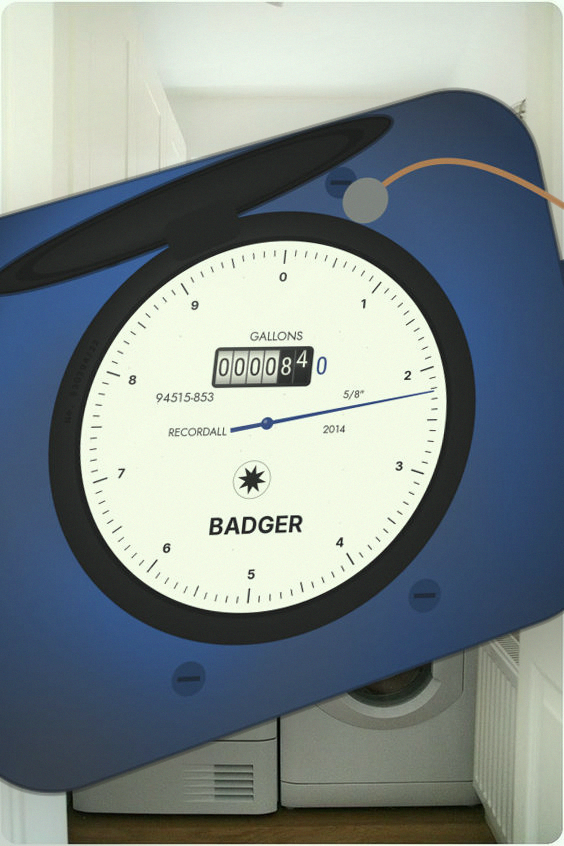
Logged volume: 842.2 gal
